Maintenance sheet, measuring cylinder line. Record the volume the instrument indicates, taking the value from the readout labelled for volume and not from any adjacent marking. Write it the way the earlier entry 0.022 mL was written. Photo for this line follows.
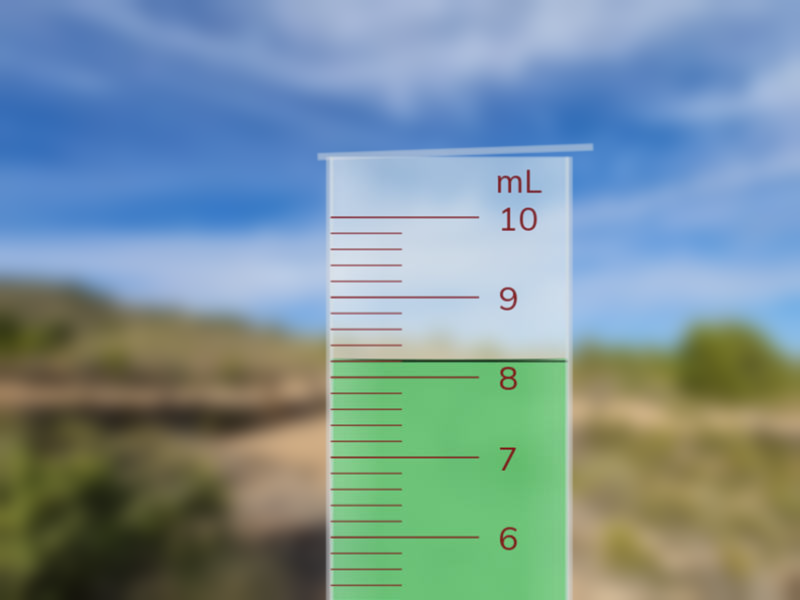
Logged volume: 8.2 mL
